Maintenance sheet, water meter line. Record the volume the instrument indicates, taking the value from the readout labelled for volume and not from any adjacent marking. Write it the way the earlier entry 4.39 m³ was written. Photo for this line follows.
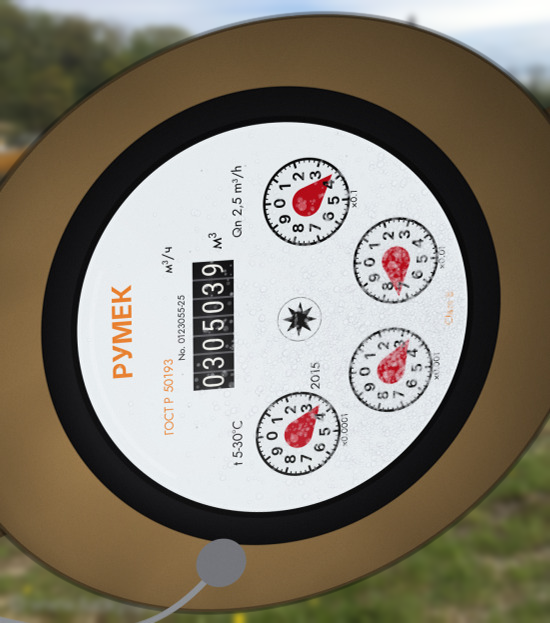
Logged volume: 305039.3733 m³
